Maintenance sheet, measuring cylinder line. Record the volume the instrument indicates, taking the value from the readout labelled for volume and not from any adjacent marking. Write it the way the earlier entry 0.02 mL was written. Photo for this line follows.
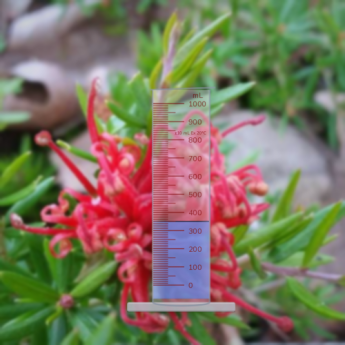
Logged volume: 350 mL
